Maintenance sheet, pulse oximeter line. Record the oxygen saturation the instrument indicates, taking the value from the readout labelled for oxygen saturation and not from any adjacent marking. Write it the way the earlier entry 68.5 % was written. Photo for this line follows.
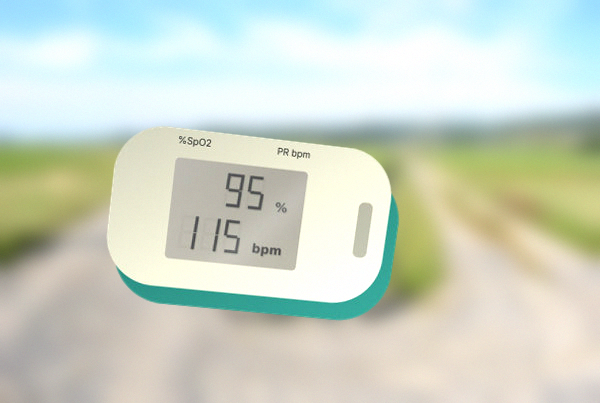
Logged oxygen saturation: 95 %
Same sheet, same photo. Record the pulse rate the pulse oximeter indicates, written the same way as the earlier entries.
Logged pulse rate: 115 bpm
